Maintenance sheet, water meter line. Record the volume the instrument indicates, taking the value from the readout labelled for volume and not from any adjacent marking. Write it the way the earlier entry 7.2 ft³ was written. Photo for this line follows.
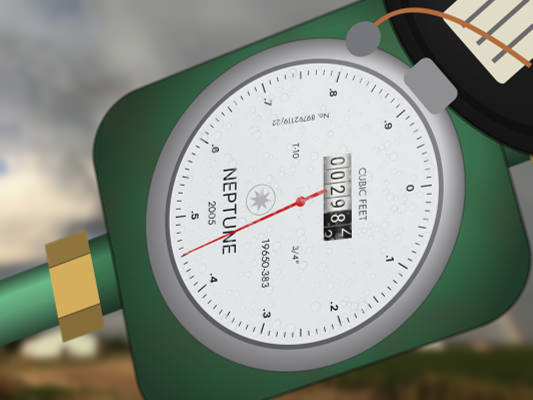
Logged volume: 2982.45 ft³
